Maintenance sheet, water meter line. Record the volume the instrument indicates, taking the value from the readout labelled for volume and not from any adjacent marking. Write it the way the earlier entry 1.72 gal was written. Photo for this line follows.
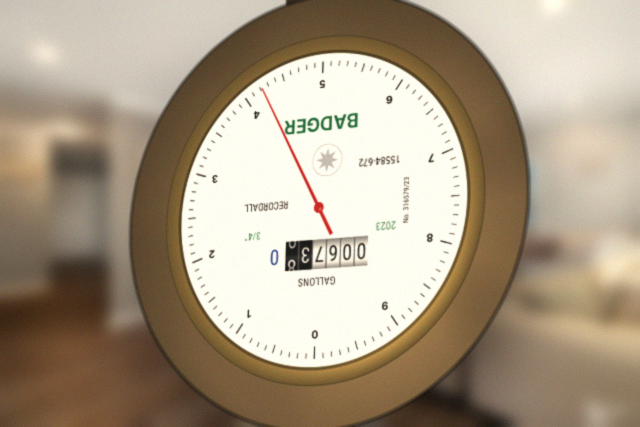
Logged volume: 67384.2 gal
